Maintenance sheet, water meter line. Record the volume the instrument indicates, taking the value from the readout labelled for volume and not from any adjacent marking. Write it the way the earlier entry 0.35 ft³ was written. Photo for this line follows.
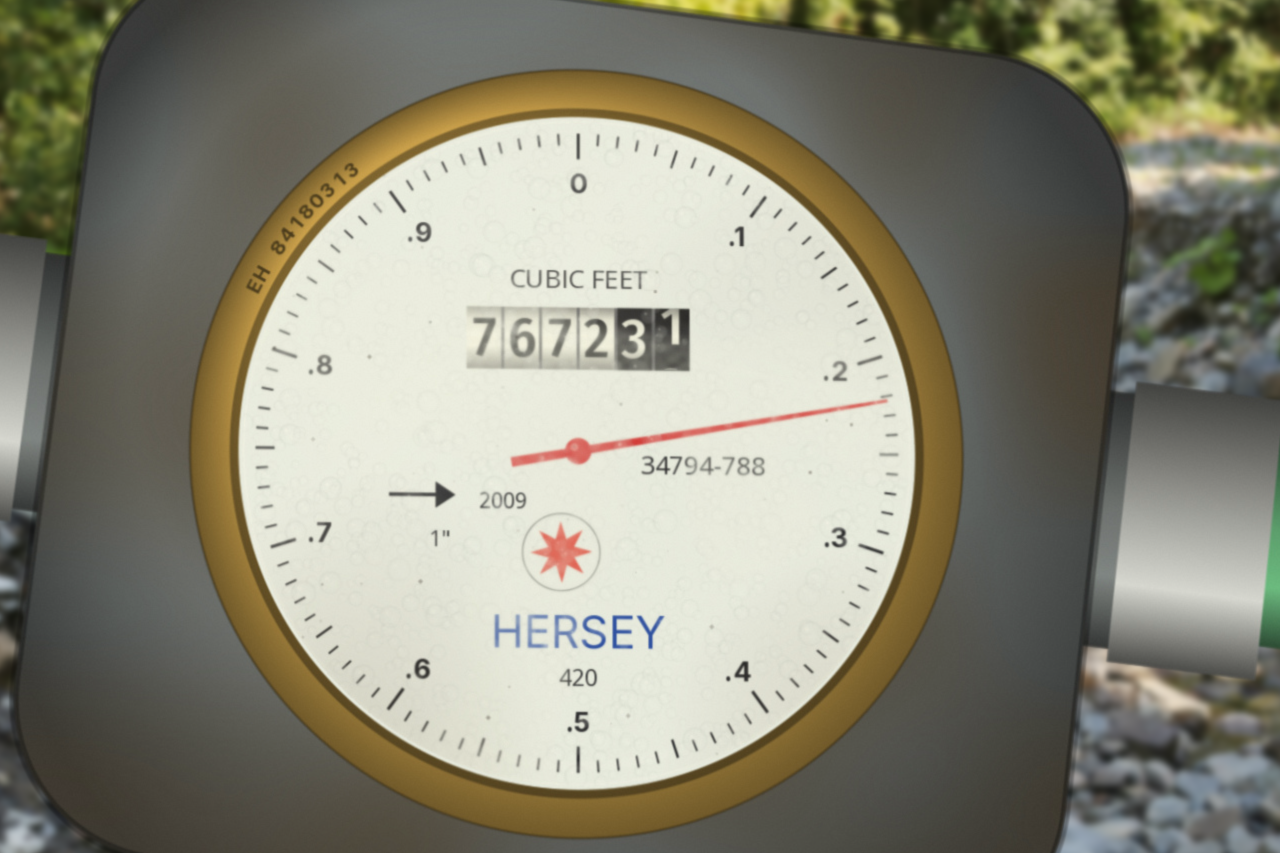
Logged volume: 767231.22 ft³
